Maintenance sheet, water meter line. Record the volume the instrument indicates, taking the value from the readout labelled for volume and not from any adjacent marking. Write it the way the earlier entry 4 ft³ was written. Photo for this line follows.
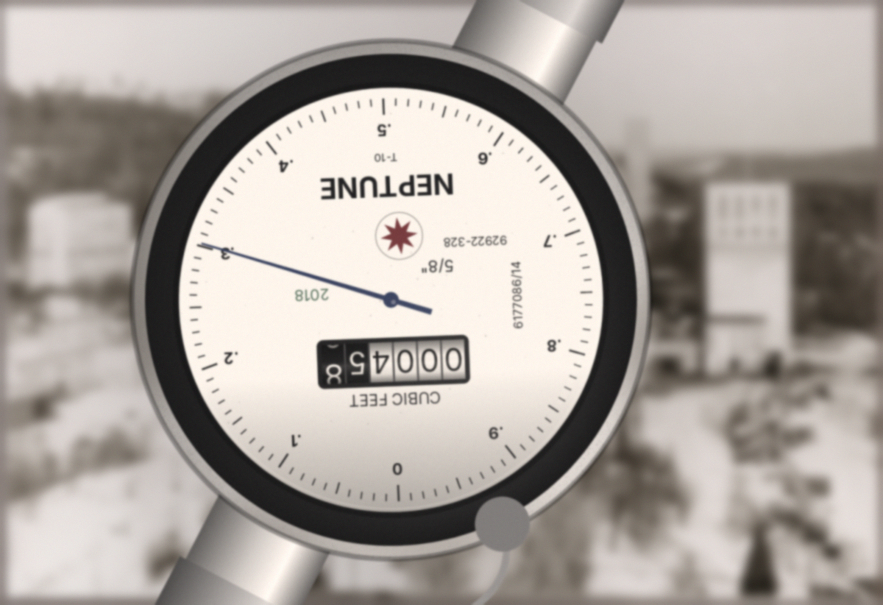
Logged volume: 458.30 ft³
